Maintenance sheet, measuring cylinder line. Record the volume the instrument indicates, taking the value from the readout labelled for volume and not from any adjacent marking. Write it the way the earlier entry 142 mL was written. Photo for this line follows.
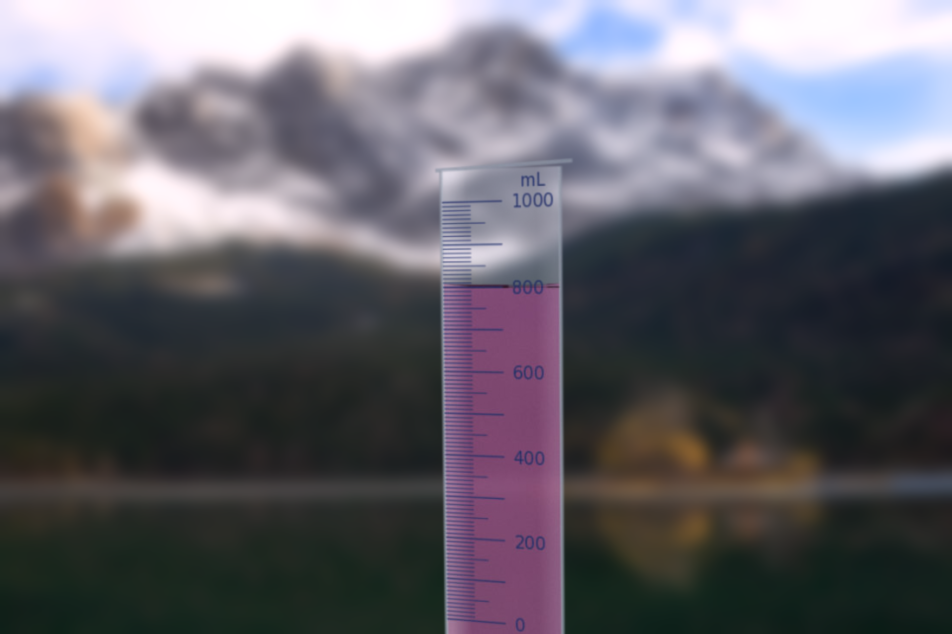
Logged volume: 800 mL
